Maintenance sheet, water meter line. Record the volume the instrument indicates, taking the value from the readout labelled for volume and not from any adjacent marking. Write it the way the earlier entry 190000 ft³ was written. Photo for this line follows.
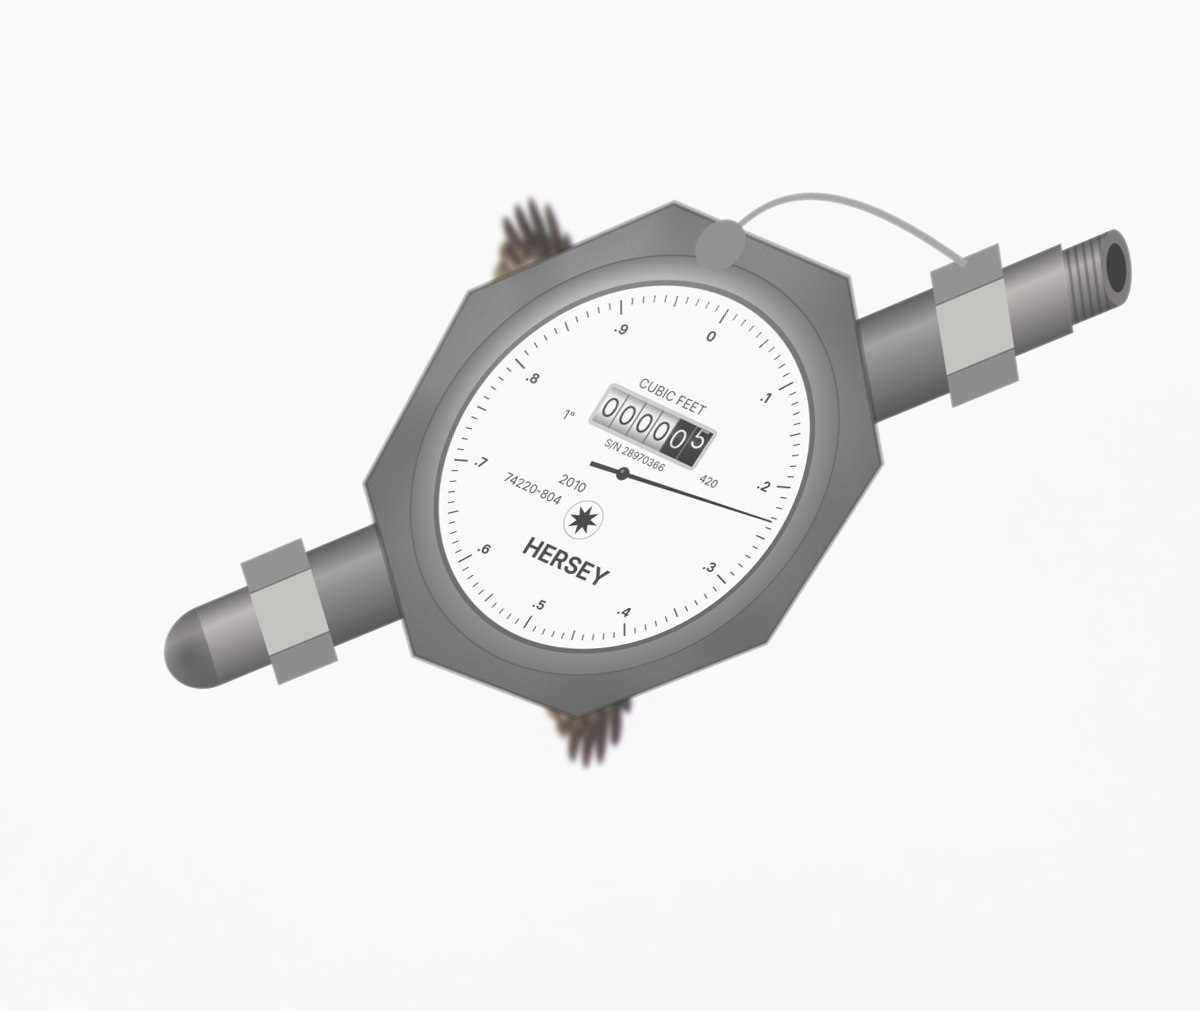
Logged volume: 5.23 ft³
